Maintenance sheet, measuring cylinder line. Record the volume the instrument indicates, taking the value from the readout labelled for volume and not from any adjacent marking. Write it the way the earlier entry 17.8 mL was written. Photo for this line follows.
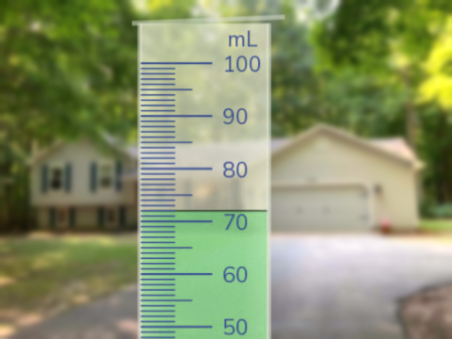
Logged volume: 72 mL
